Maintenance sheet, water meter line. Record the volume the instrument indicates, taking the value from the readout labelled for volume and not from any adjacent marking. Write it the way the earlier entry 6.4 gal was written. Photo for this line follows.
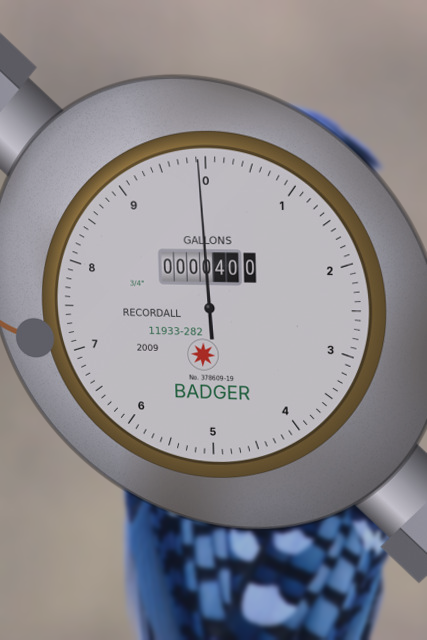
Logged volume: 399.9 gal
